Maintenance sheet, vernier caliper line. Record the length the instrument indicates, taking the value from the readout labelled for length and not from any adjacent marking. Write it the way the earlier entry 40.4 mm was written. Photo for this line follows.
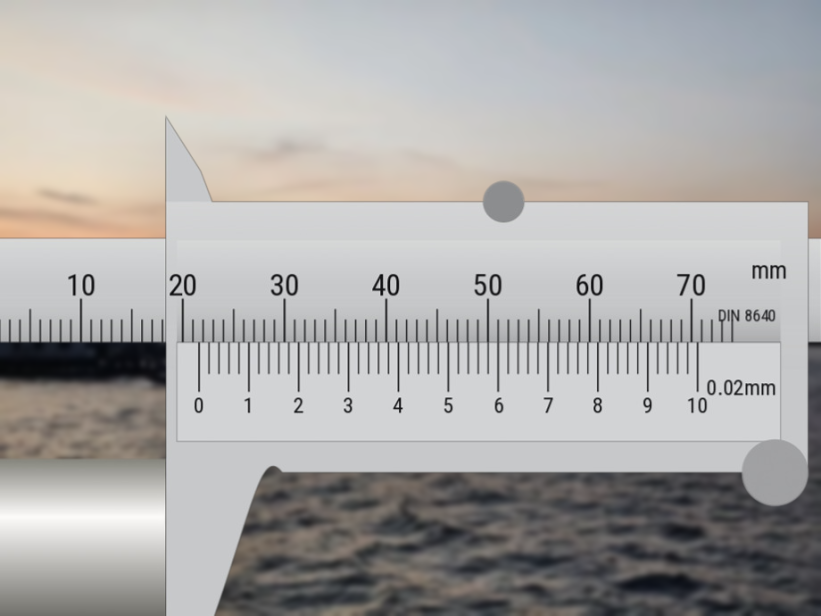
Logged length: 21.6 mm
